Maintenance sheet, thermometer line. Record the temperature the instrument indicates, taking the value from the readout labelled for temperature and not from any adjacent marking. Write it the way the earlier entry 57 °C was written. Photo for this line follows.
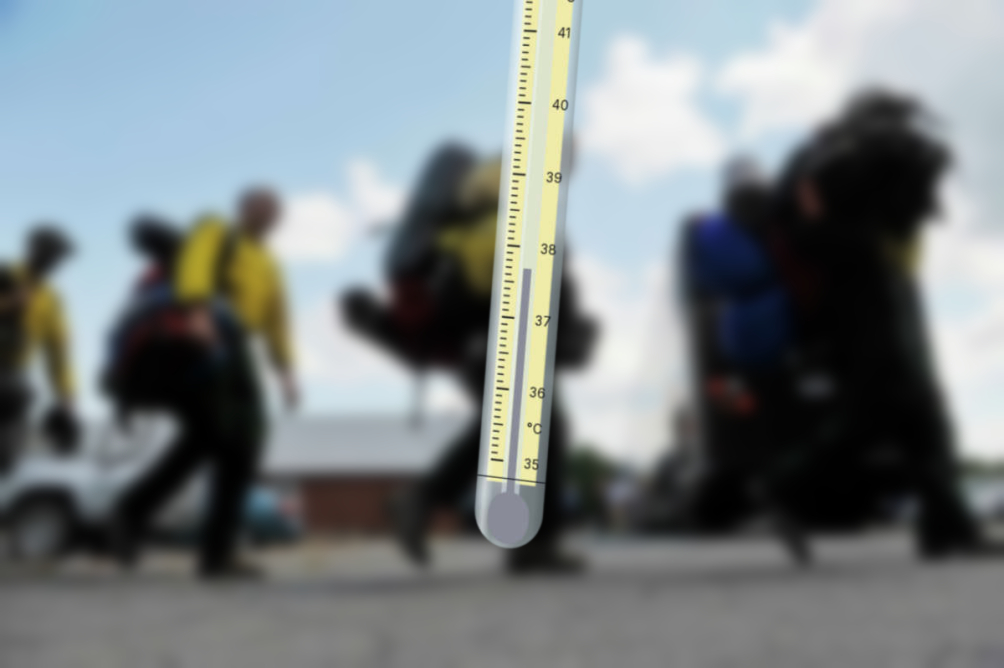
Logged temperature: 37.7 °C
